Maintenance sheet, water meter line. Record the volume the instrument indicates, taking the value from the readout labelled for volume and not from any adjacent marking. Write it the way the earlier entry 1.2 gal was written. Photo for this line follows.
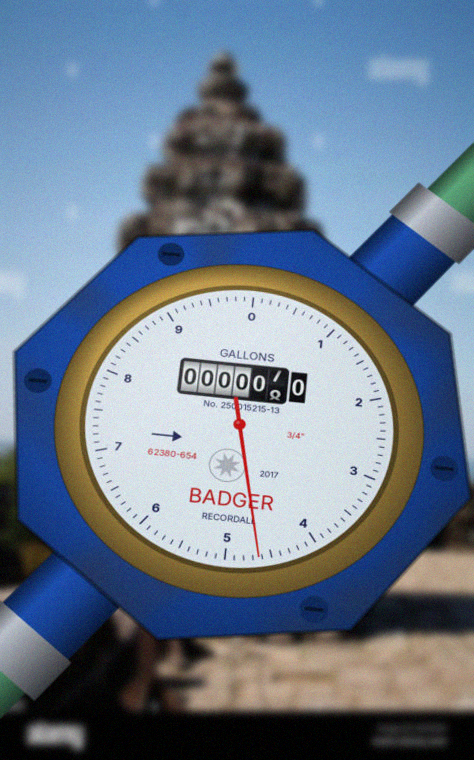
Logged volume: 74.6 gal
